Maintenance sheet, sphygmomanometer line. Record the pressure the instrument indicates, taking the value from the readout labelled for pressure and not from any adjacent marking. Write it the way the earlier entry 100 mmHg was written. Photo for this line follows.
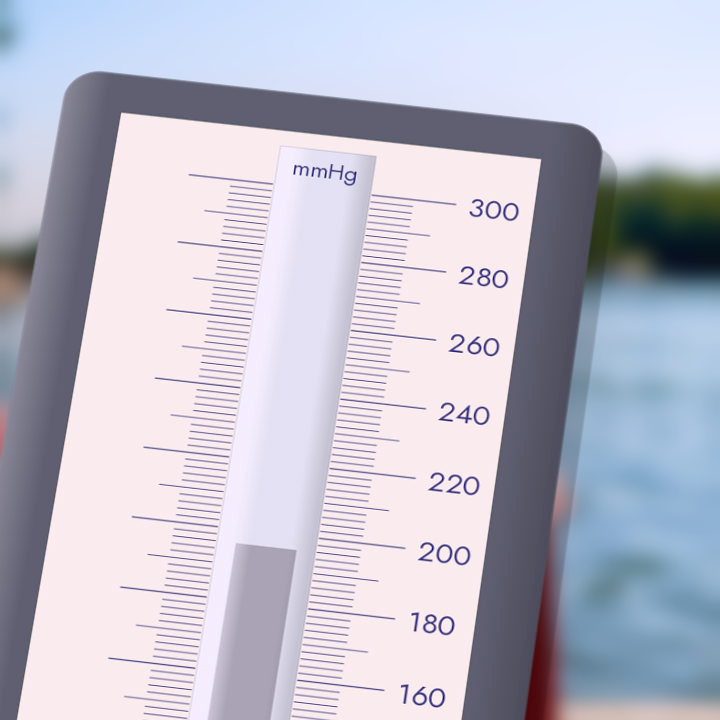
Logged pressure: 196 mmHg
